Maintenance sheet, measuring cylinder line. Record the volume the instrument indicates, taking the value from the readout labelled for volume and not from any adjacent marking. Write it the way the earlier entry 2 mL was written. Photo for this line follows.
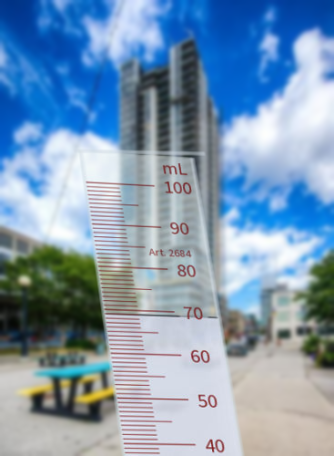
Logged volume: 69 mL
